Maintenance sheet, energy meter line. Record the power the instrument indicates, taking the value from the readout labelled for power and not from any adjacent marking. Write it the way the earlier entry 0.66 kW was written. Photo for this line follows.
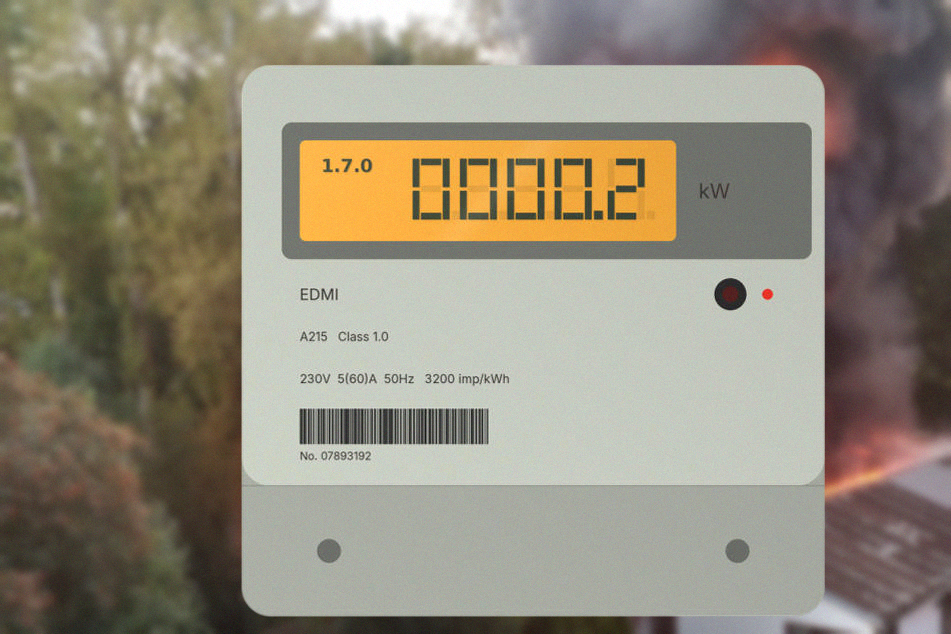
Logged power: 0.2 kW
